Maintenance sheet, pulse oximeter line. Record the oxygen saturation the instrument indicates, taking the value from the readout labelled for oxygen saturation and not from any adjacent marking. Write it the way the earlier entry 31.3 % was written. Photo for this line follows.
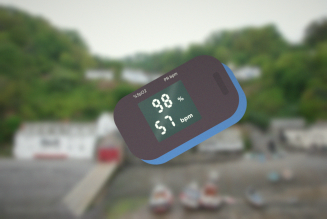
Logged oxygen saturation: 98 %
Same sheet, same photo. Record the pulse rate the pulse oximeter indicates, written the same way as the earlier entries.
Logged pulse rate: 57 bpm
